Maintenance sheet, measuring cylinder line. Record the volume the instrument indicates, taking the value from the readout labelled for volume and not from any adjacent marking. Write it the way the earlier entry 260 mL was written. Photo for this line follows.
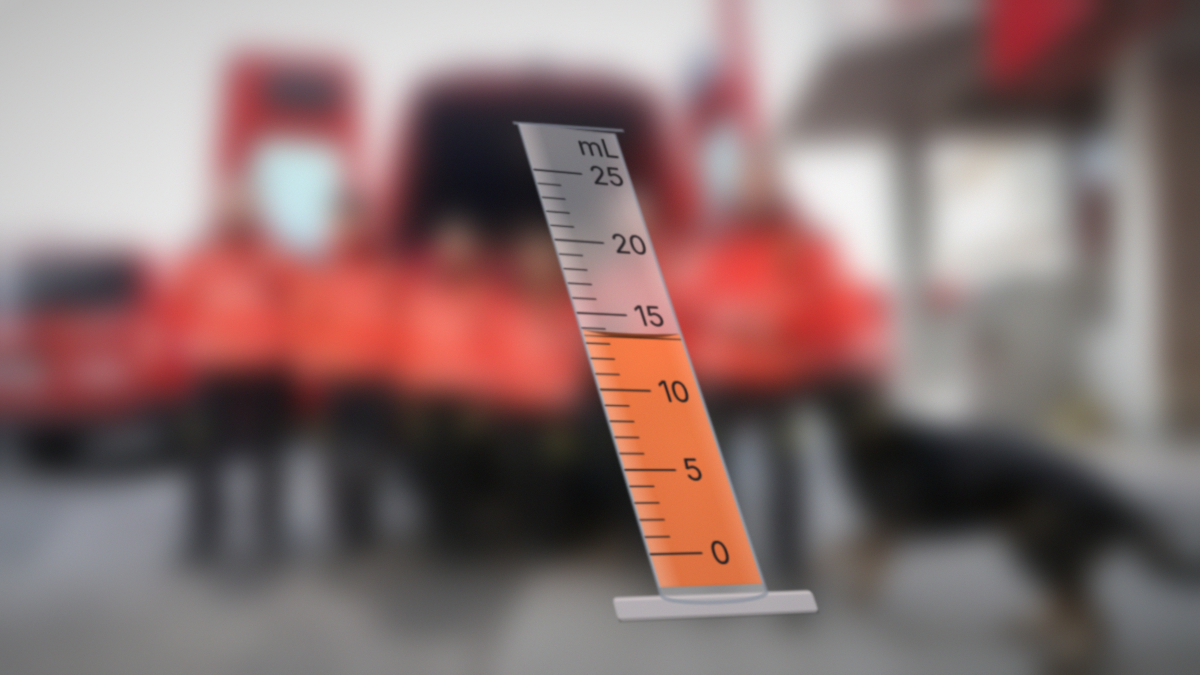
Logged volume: 13.5 mL
